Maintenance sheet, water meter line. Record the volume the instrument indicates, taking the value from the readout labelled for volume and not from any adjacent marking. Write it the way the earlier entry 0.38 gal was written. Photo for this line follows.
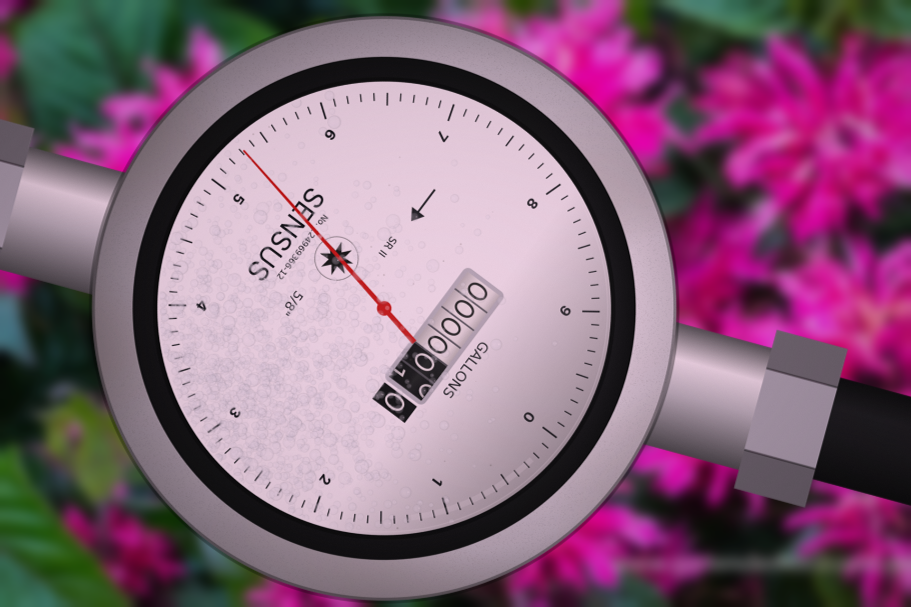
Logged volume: 5.3 gal
